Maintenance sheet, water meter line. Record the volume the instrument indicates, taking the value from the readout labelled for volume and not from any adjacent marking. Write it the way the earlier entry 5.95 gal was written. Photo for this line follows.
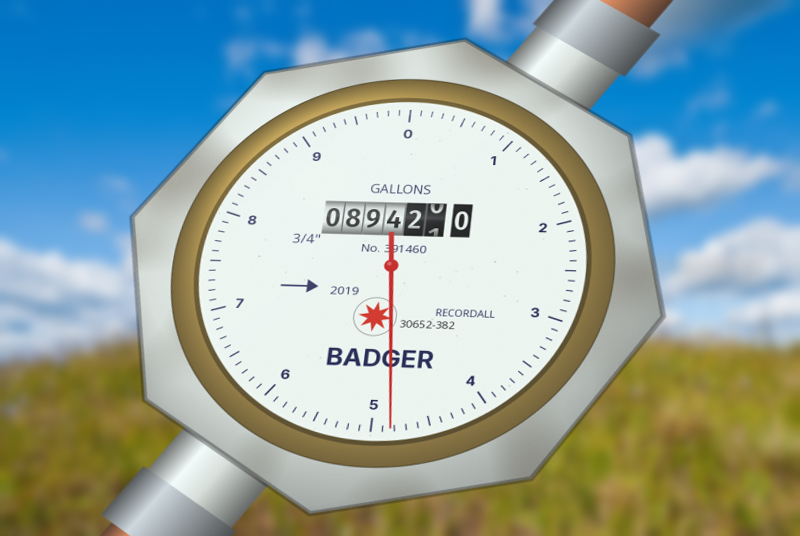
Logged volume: 894204.8 gal
